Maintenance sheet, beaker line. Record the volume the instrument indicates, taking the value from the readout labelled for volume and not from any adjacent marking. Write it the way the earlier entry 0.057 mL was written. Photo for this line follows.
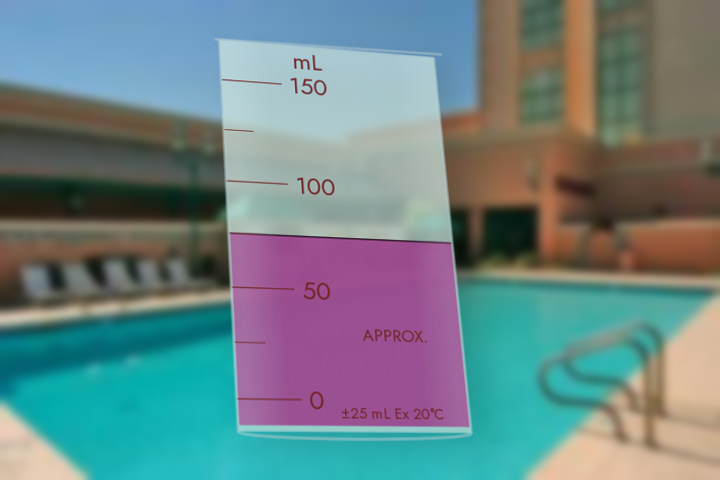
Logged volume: 75 mL
